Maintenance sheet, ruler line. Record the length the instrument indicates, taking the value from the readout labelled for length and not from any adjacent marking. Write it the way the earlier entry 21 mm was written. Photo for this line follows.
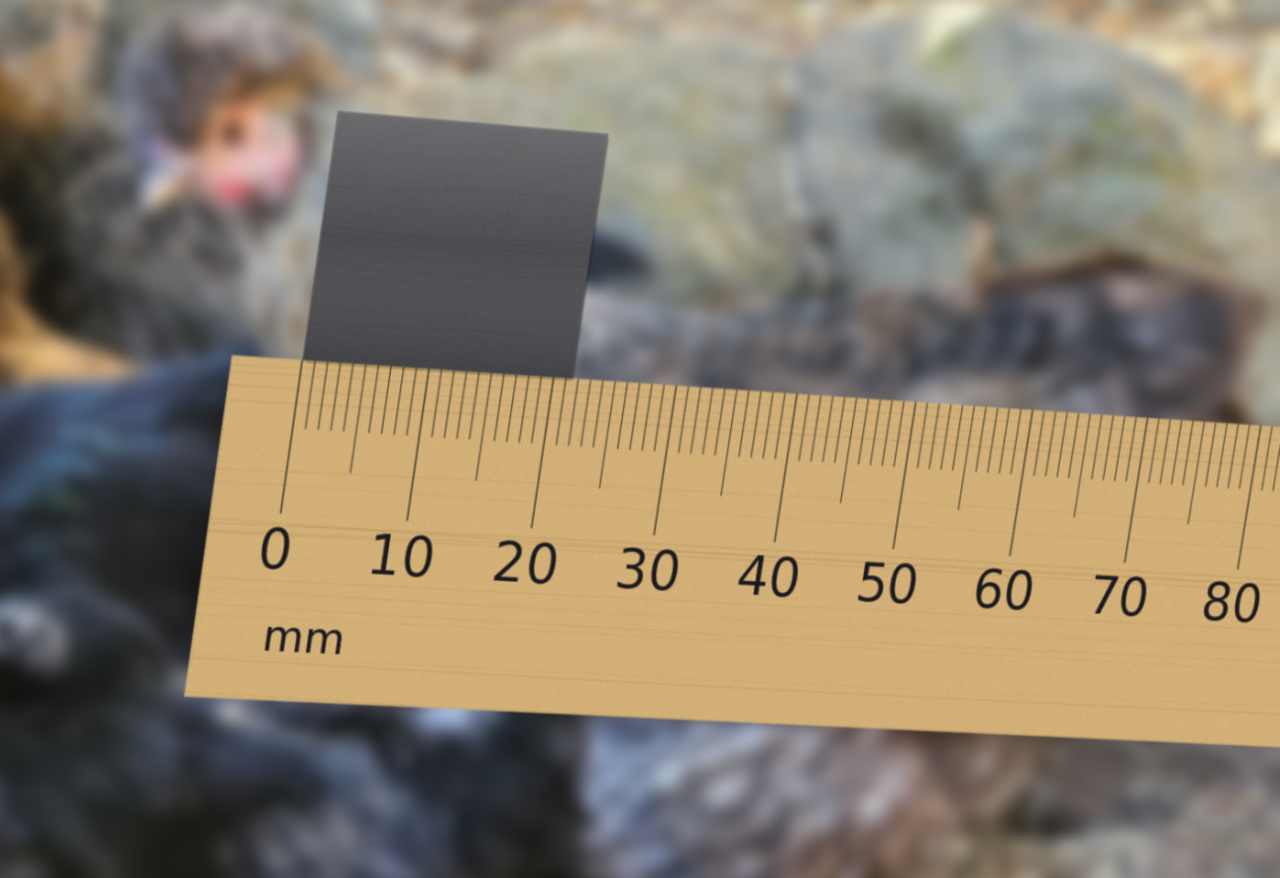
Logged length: 21.5 mm
